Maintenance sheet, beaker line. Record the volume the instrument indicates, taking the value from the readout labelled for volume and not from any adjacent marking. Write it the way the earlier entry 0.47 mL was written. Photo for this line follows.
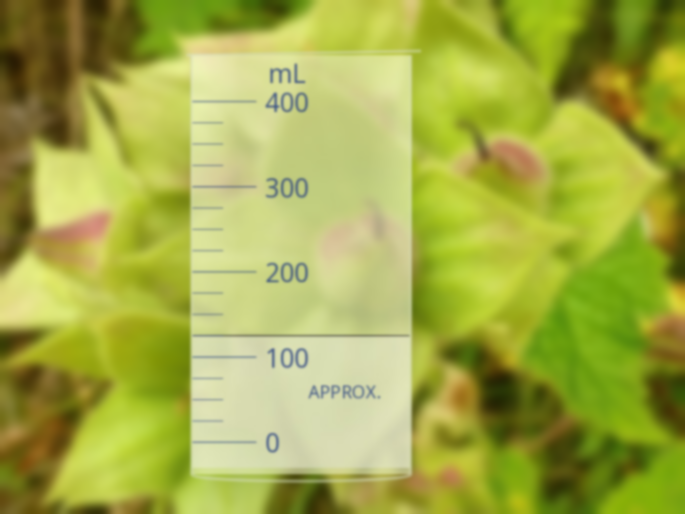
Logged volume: 125 mL
